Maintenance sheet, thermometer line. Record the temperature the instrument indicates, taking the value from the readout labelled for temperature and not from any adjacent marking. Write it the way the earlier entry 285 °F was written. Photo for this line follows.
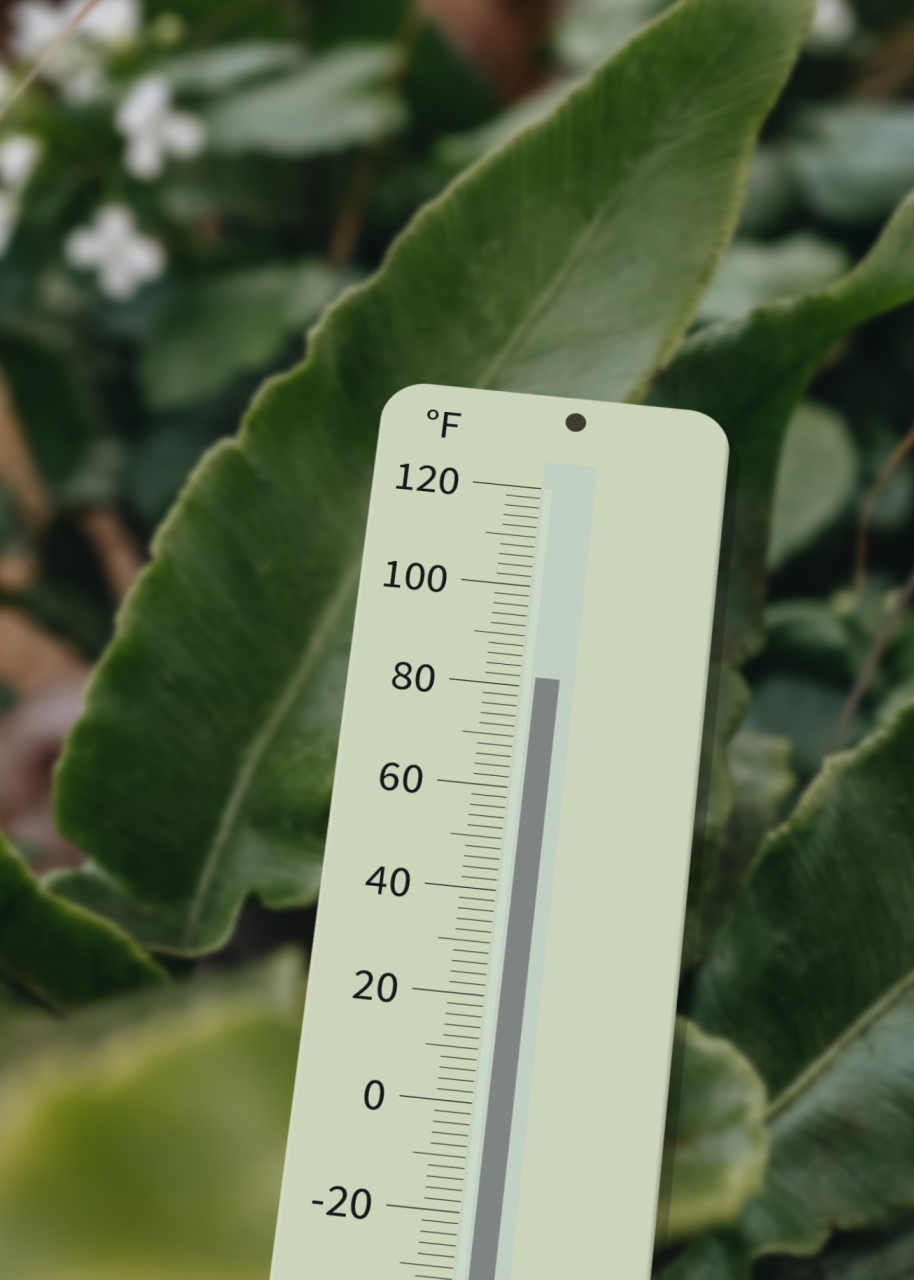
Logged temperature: 82 °F
